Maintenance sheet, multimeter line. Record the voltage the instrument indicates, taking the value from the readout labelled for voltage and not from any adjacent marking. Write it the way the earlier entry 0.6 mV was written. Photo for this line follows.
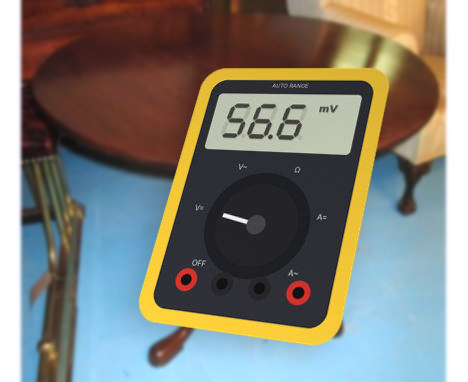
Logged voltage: 56.6 mV
